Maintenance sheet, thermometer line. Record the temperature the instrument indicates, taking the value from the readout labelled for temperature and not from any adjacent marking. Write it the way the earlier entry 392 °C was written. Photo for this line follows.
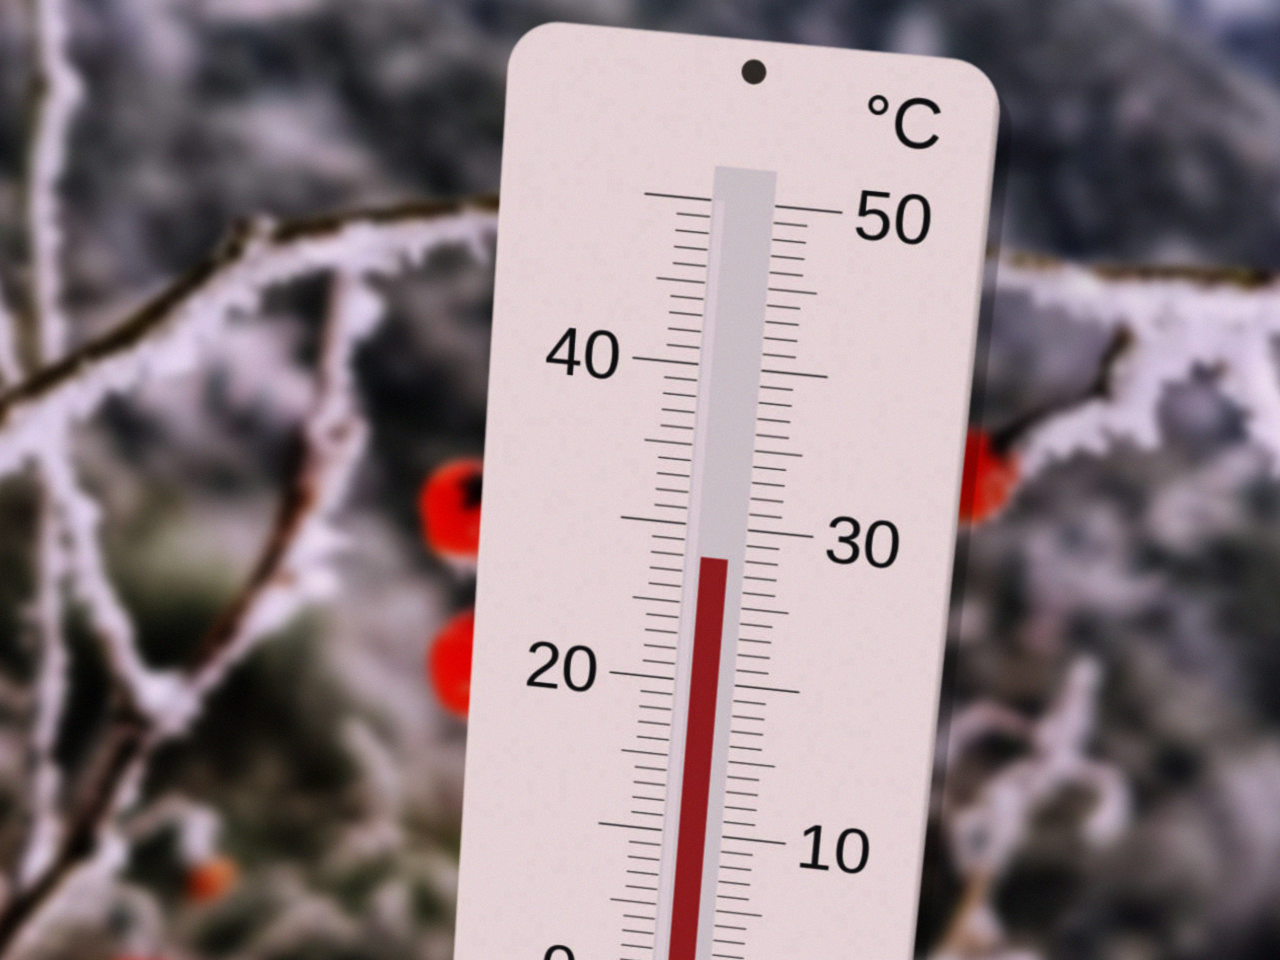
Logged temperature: 28 °C
